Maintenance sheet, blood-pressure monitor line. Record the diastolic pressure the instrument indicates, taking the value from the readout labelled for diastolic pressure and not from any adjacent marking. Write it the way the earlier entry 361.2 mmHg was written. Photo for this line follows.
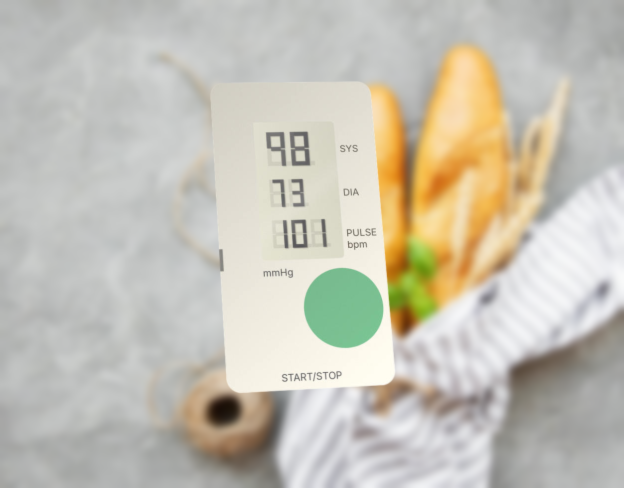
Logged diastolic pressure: 73 mmHg
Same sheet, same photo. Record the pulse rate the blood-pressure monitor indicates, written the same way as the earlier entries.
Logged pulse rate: 101 bpm
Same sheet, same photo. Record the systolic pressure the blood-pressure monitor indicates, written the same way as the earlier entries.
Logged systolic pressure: 98 mmHg
